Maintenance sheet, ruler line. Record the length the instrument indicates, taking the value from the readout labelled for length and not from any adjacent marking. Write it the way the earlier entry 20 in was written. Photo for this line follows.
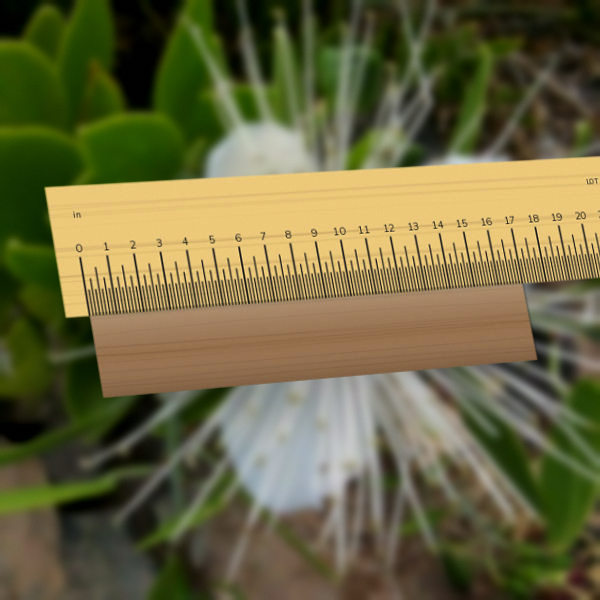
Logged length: 17 in
